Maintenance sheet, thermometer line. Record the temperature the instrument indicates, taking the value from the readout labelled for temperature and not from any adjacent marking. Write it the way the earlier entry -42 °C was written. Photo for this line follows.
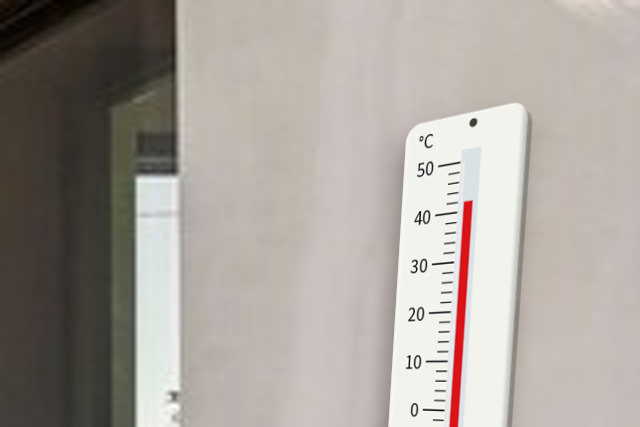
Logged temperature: 42 °C
